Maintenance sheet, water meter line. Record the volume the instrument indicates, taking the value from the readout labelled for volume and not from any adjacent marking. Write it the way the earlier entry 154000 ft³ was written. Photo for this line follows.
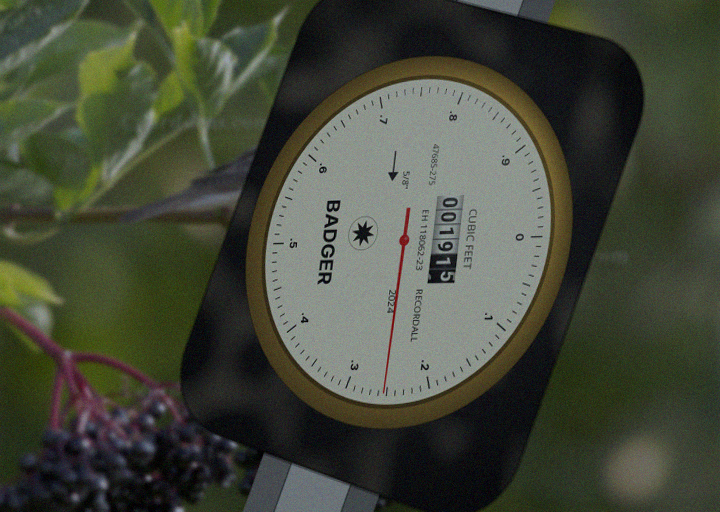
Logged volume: 1915.25 ft³
